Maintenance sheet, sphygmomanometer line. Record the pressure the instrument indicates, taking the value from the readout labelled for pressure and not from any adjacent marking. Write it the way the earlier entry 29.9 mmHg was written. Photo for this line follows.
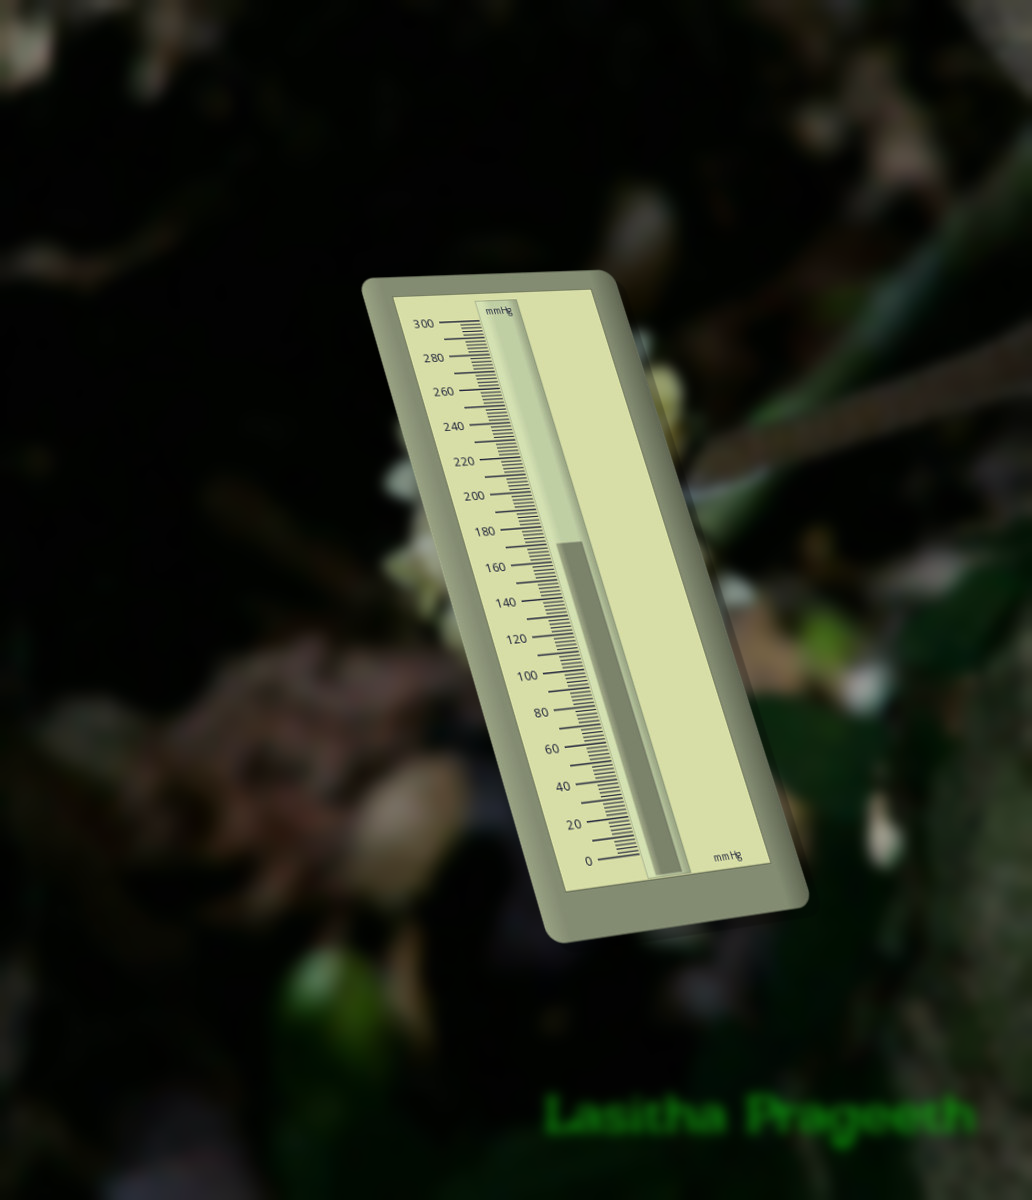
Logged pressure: 170 mmHg
